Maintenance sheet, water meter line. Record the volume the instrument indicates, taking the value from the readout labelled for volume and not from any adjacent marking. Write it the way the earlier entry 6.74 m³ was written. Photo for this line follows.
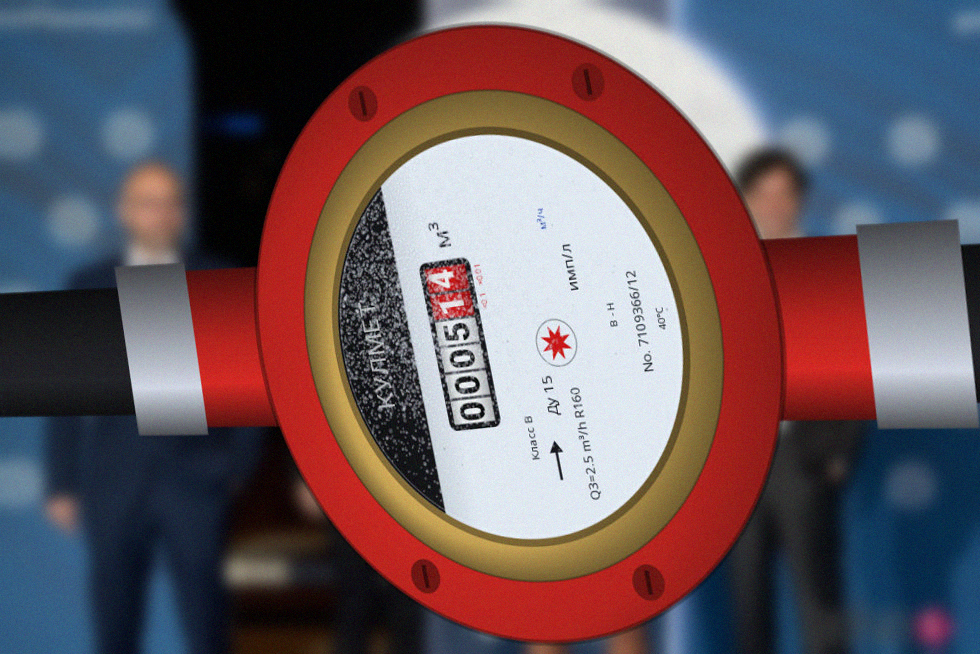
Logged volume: 5.14 m³
